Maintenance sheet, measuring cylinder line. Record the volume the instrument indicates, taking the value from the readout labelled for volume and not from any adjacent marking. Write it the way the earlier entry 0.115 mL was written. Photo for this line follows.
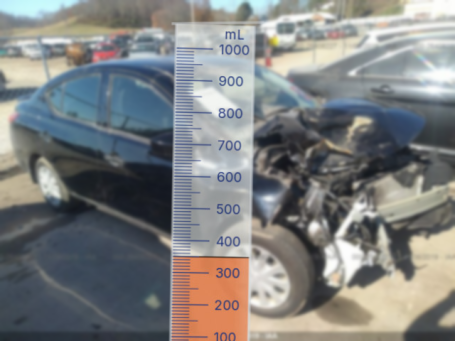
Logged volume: 350 mL
